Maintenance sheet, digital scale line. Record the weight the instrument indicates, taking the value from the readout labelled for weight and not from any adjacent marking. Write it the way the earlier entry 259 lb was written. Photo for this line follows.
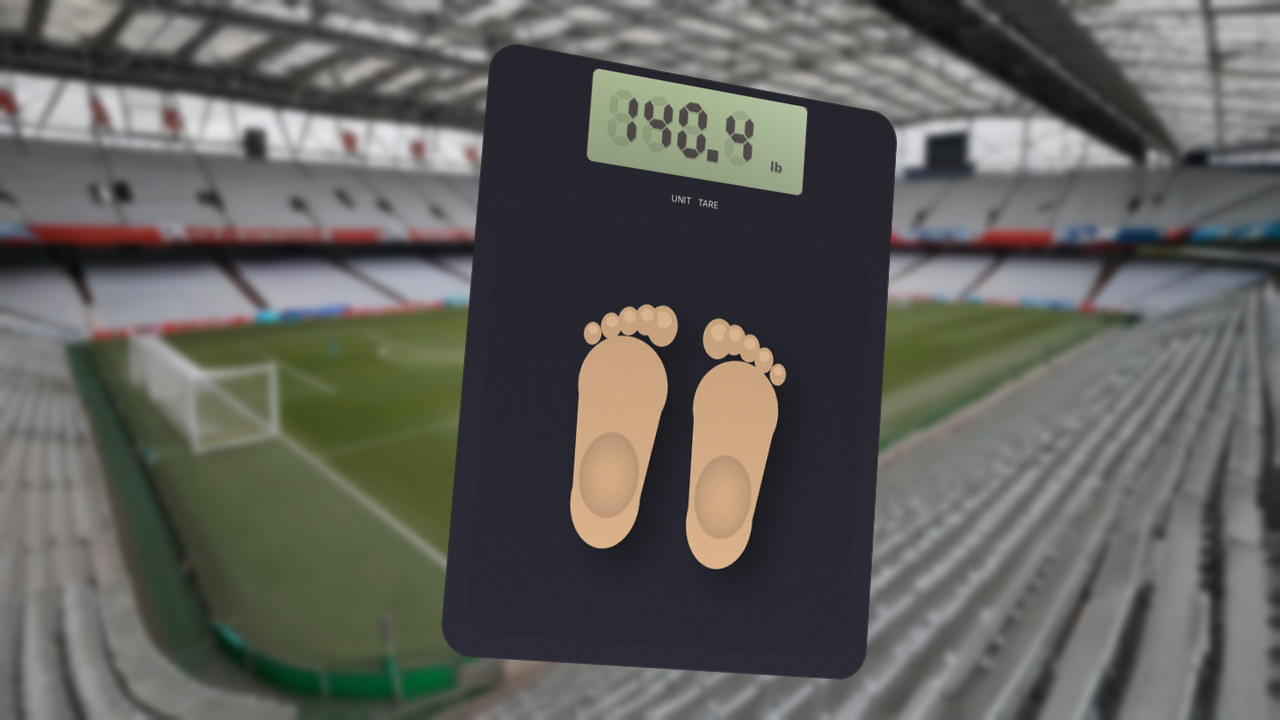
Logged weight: 140.4 lb
